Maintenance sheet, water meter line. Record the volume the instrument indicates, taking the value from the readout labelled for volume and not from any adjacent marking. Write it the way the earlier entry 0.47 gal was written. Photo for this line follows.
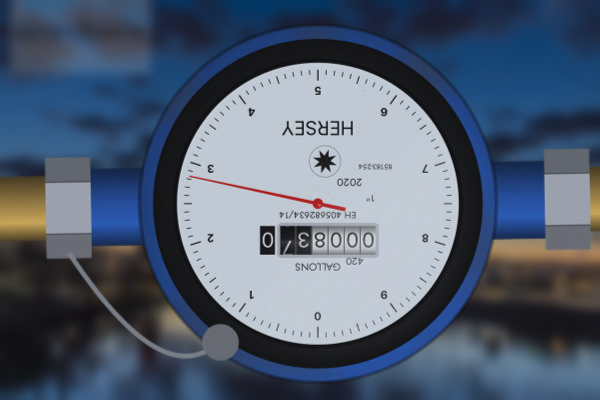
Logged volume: 8372.8 gal
